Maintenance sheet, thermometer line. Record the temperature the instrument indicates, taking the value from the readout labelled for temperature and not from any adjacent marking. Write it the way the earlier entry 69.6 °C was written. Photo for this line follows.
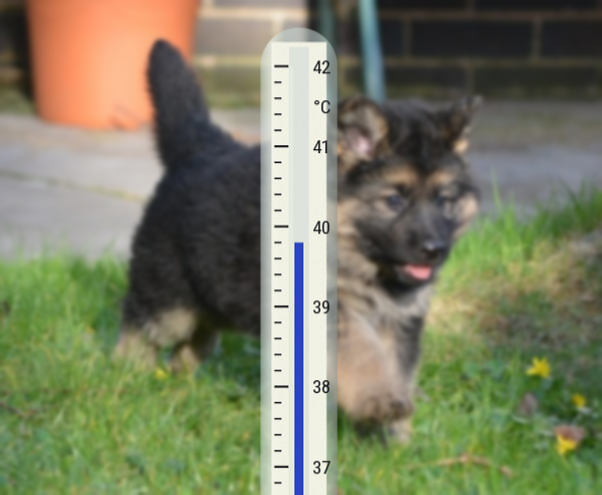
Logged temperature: 39.8 °C
